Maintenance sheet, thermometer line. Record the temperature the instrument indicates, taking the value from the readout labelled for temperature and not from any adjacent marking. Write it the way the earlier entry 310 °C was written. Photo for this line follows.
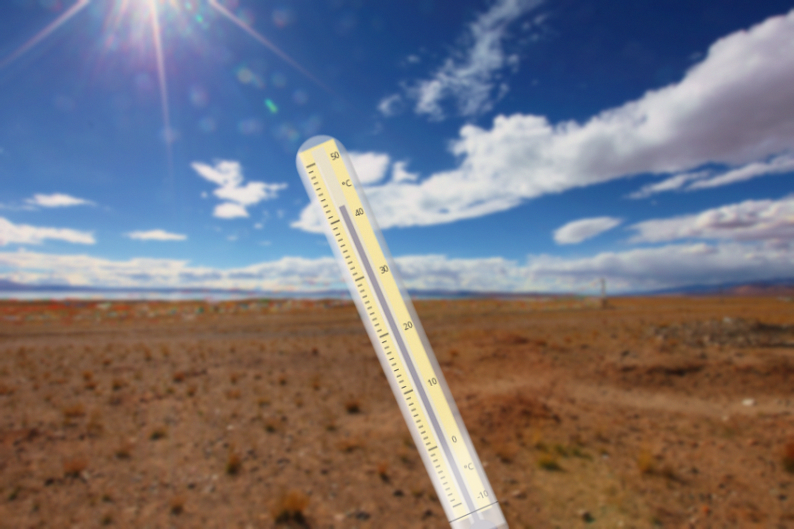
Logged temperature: 42 °C
